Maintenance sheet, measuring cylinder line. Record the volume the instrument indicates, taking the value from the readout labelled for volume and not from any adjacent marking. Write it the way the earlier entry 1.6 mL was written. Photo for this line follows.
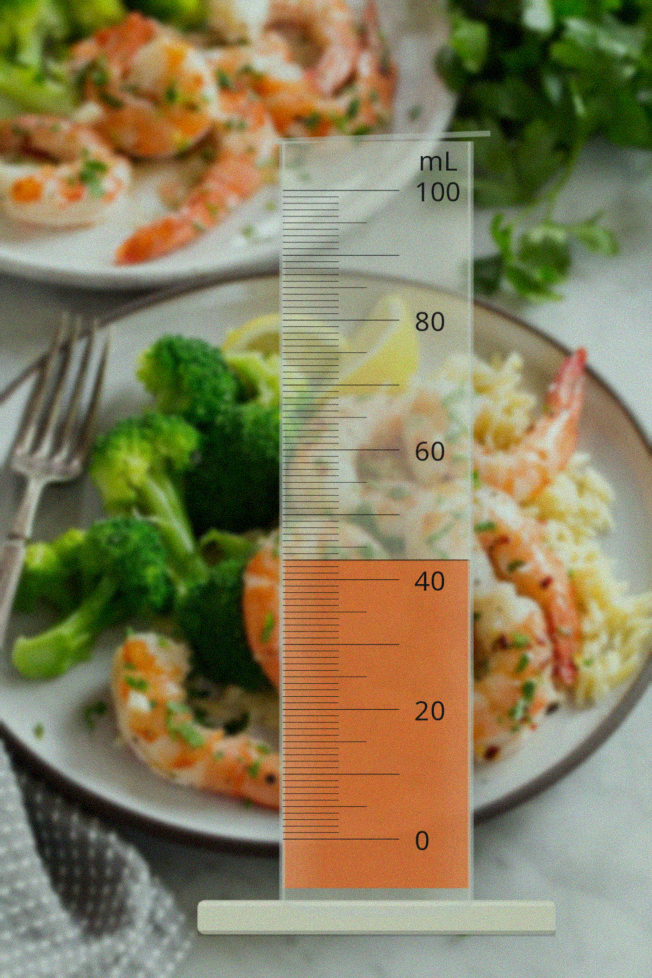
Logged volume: 43 mL
